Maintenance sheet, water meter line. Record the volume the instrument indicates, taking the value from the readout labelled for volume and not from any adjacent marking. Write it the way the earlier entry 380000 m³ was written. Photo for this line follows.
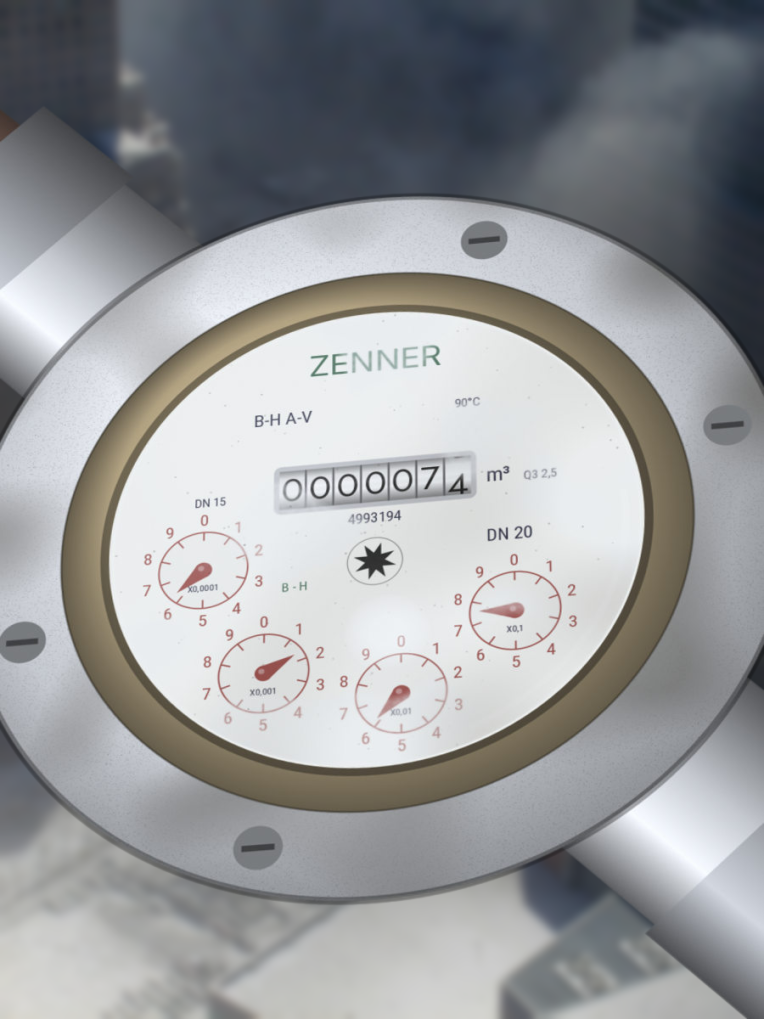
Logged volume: 73.7616 m³
